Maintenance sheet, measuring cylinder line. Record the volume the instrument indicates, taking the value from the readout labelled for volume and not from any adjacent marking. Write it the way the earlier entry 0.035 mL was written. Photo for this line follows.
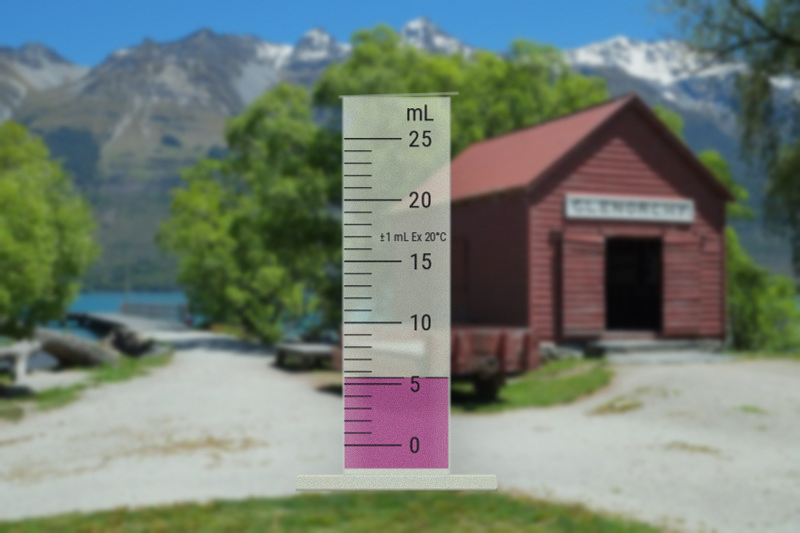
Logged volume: 5.5 mL
